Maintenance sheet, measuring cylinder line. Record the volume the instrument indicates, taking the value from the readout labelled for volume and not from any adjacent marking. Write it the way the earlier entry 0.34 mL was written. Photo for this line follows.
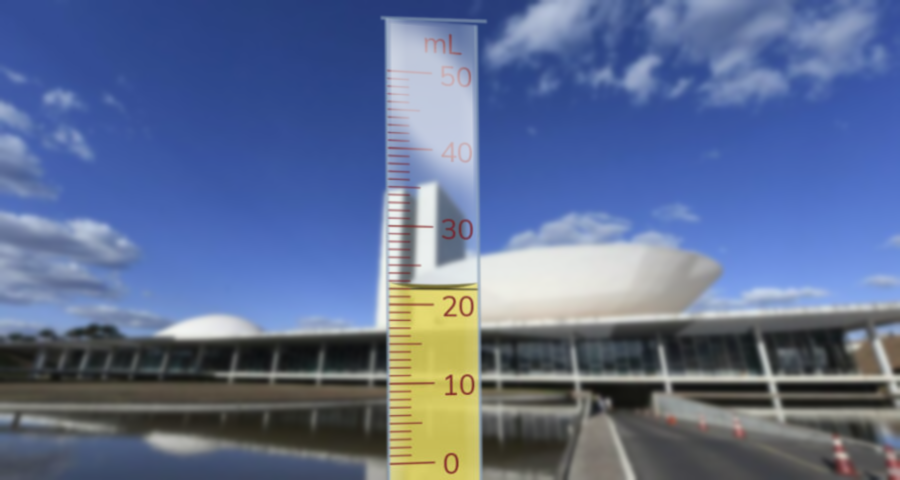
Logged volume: 22 mL
